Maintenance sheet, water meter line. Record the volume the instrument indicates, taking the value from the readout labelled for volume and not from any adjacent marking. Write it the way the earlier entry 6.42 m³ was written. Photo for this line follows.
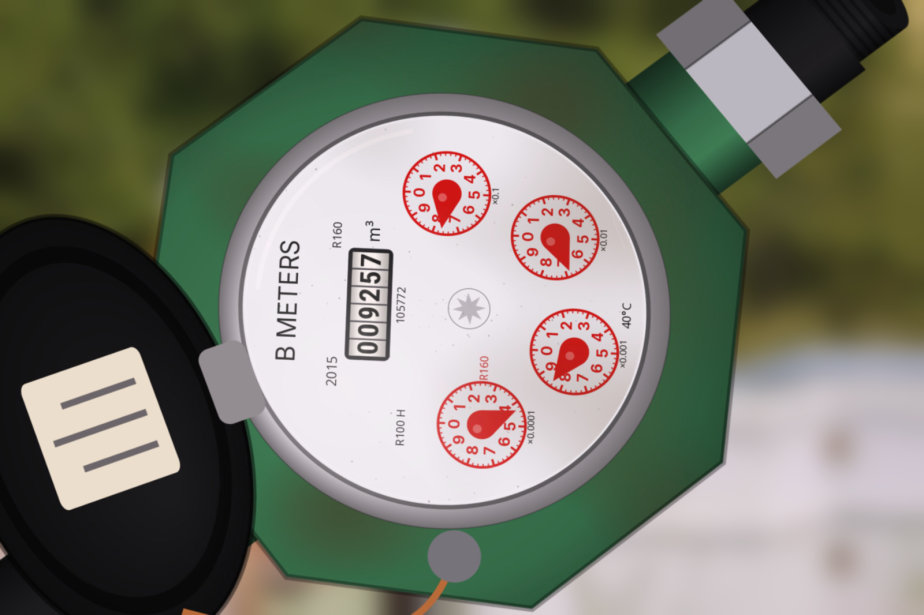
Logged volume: 9257.7684 m³
